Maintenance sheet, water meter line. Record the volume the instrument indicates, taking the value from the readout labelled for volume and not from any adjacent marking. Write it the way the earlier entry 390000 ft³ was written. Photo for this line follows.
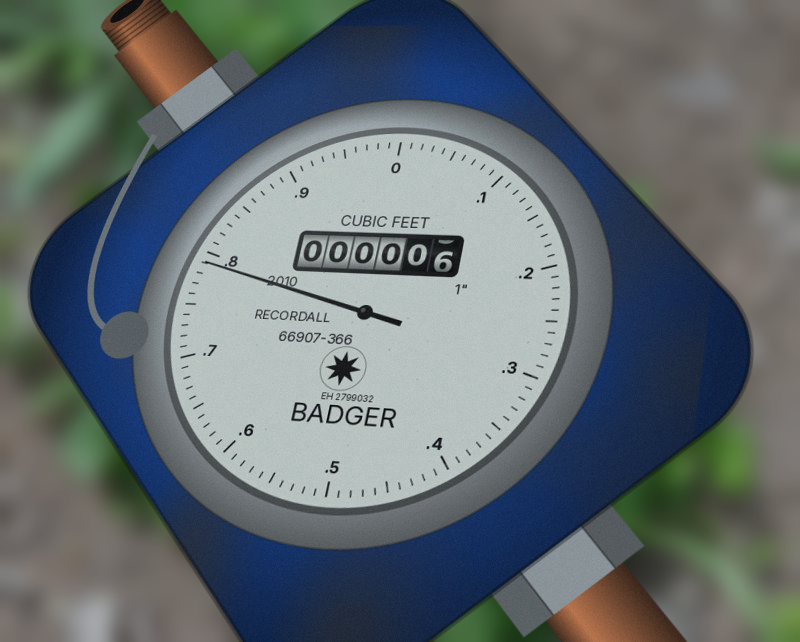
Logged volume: 5.79 ft³
